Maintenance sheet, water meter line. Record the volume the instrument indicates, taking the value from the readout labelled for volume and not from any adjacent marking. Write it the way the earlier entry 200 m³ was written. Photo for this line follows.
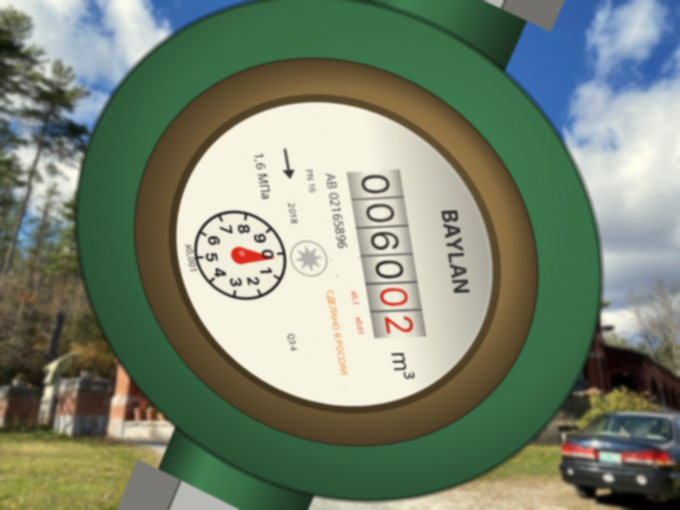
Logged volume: 60.020 m³
